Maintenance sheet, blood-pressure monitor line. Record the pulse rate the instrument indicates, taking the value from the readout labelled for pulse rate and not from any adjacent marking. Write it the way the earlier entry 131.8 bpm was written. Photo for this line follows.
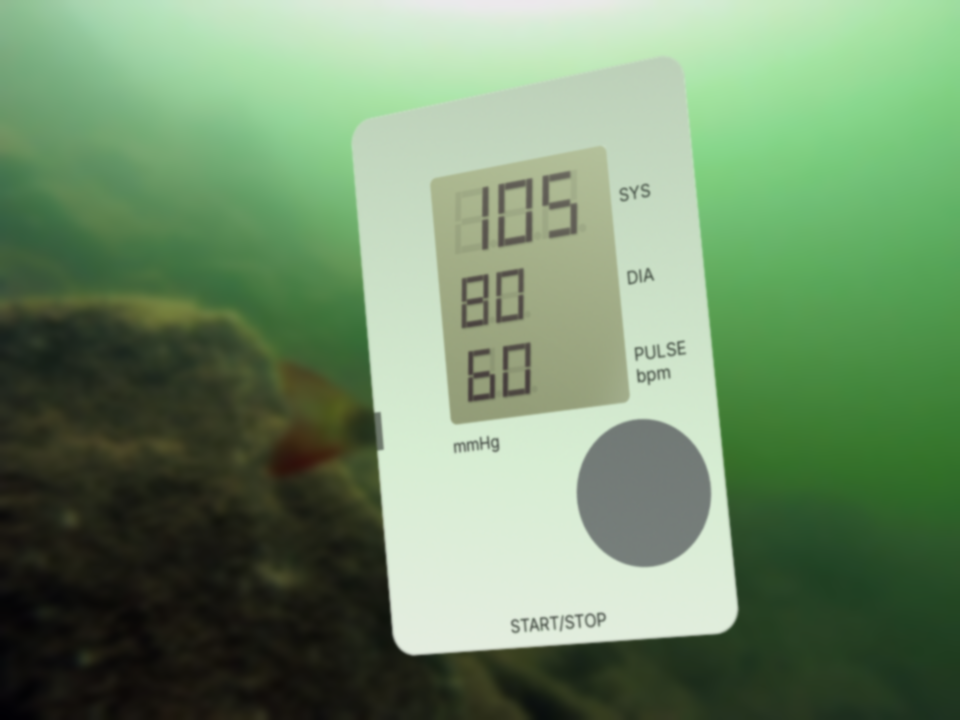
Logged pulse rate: 60 bpm
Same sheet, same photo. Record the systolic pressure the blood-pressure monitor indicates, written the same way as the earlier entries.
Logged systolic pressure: 105 mmHg
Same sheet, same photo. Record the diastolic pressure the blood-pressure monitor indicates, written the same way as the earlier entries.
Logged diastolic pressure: 80 mmHg
